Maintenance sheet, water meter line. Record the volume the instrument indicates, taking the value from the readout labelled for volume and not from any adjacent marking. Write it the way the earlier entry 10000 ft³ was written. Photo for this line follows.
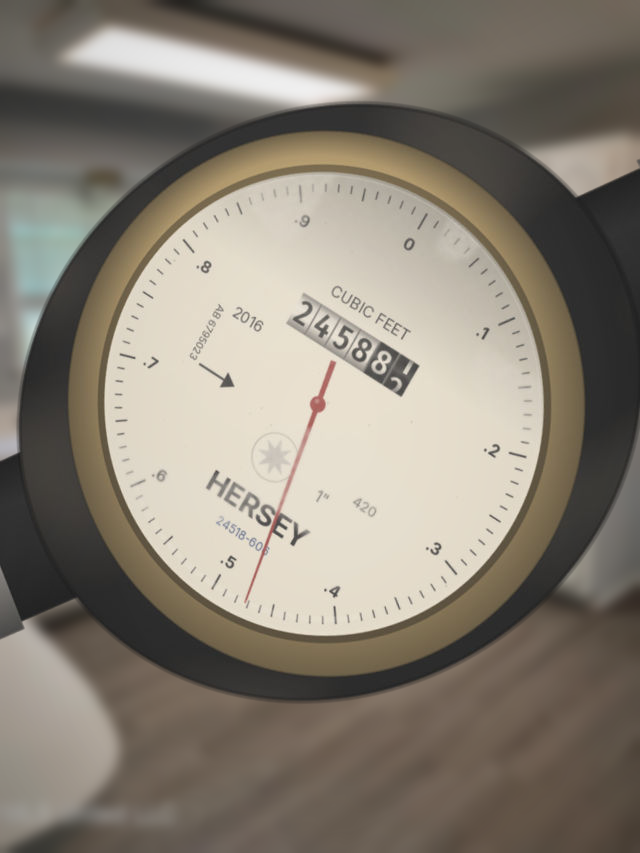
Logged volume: 245881.47 ft³
